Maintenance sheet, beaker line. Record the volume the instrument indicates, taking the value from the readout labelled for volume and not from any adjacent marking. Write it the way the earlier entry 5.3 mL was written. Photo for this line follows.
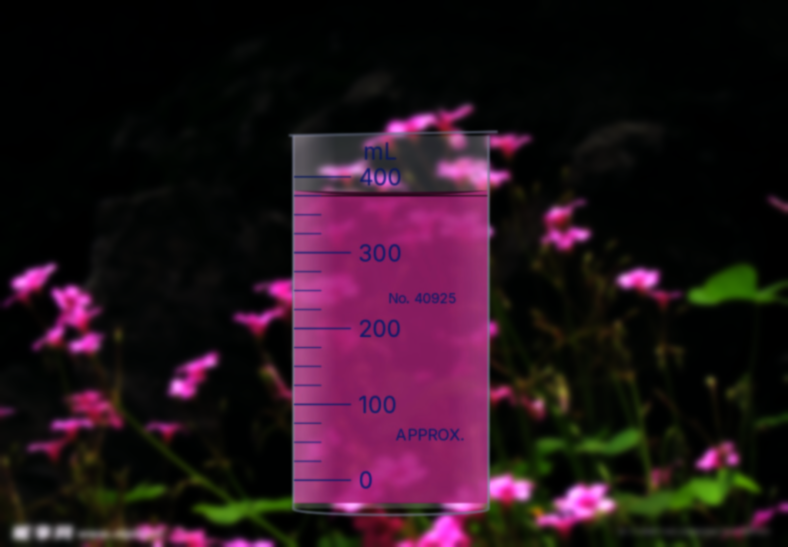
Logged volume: 375 mL
